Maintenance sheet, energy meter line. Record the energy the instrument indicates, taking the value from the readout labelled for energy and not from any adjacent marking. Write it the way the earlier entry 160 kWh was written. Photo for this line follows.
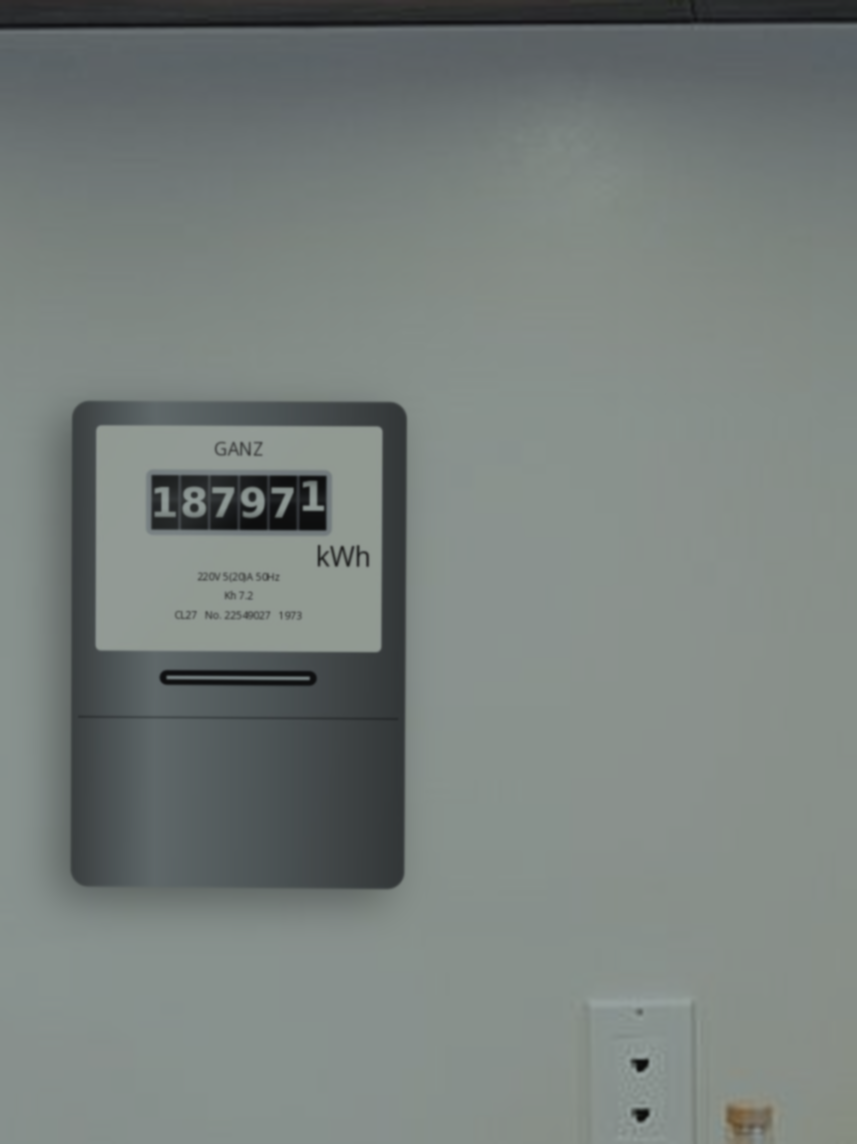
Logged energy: 187971 kWh
